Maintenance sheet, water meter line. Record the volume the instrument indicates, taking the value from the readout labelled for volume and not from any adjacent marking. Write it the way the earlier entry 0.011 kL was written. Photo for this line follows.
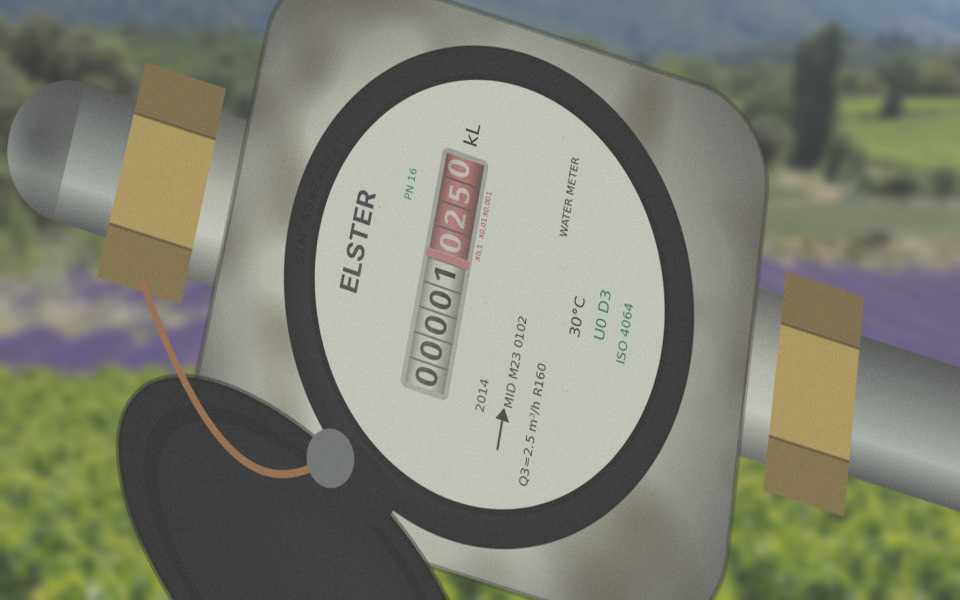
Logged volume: 1.0250 kL
